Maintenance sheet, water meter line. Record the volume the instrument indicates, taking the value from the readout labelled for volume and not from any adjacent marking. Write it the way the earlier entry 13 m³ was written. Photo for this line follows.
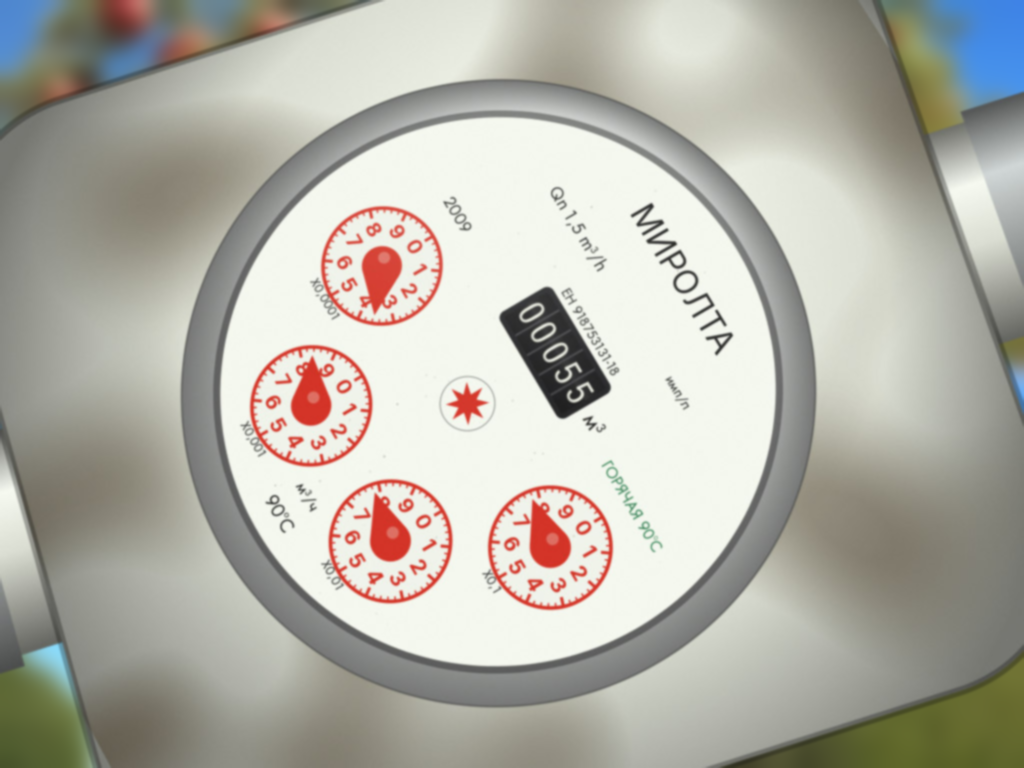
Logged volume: 55.7783 m³
